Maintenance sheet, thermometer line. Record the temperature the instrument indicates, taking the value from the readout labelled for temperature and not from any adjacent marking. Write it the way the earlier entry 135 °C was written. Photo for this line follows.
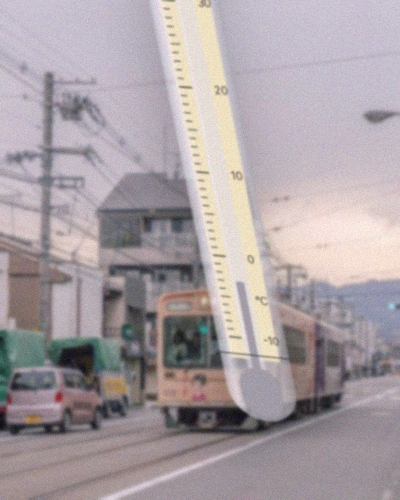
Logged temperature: -3 °C
